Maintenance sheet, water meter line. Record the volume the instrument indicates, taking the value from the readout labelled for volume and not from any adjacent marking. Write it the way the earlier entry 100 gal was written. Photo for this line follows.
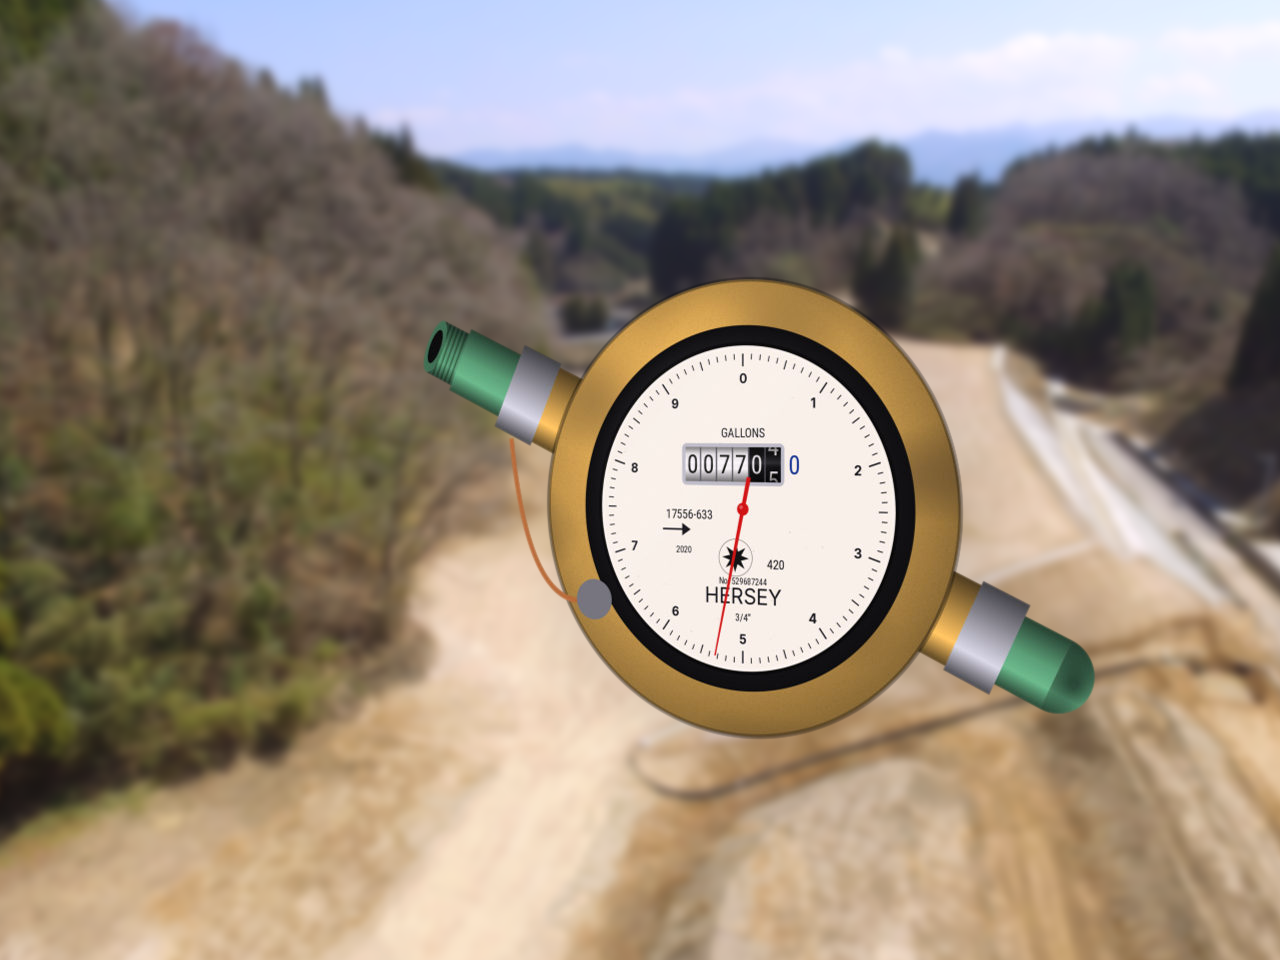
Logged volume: 77045.3 gal
